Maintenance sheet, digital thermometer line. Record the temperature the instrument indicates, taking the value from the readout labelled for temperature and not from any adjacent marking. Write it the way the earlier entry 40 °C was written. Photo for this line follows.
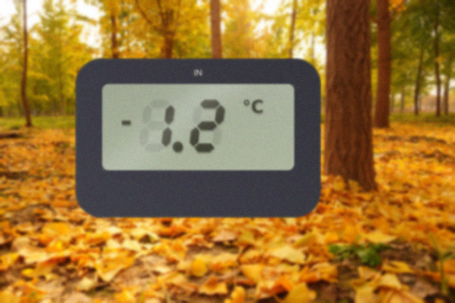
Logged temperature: -1.2 °C
